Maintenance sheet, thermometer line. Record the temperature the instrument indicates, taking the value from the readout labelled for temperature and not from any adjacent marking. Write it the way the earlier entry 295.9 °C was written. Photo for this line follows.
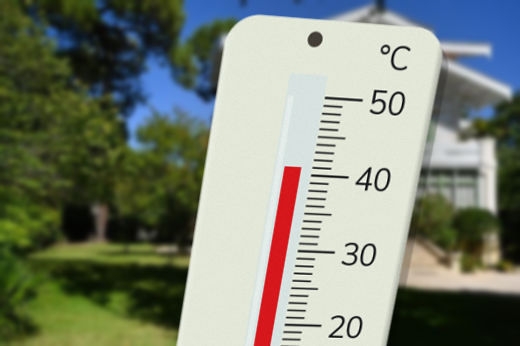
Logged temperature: 41 °C
